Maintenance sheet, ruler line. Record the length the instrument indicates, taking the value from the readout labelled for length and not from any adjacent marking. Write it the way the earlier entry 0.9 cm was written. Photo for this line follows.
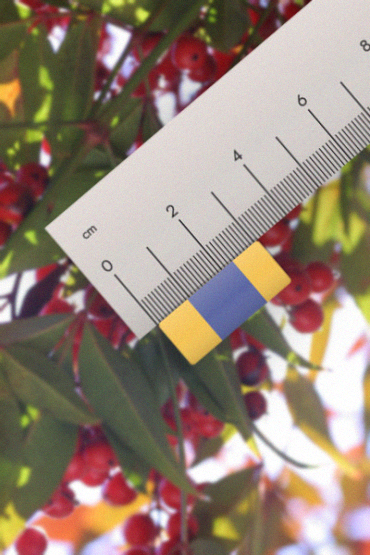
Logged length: 3.1 cm
